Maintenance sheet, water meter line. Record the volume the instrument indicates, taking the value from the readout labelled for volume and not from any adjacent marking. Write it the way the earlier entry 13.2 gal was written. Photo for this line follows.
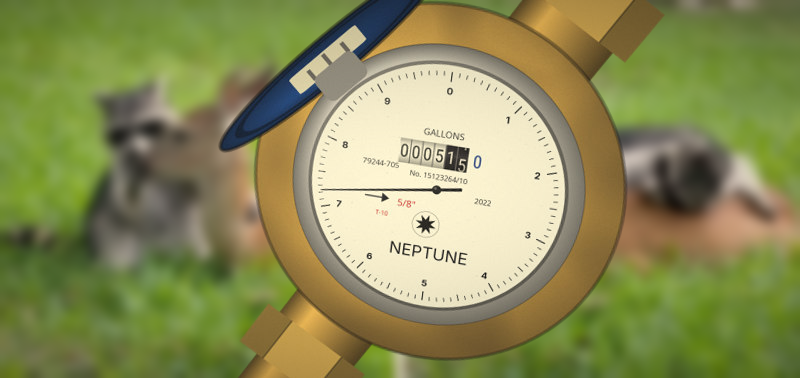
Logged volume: 5147.2 gal
